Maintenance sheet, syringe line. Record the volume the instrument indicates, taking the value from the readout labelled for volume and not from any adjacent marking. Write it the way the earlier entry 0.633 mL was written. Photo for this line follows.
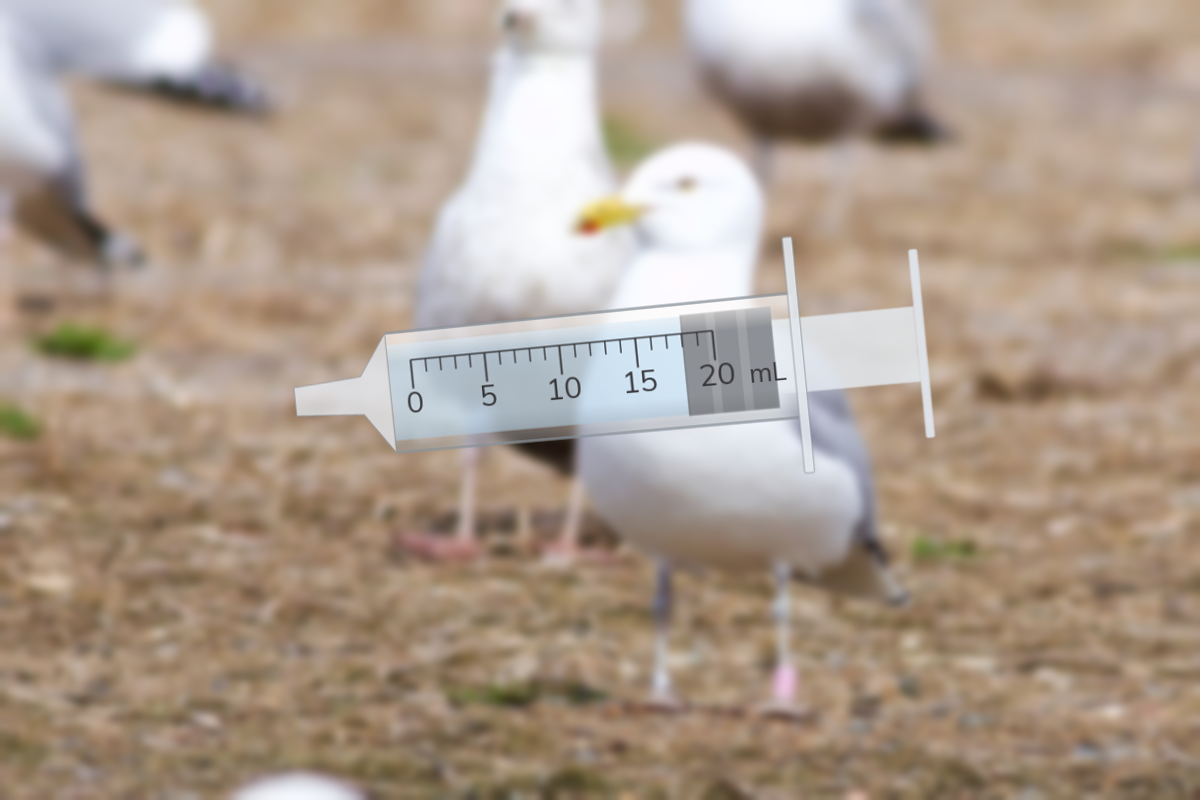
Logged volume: 18 mL
